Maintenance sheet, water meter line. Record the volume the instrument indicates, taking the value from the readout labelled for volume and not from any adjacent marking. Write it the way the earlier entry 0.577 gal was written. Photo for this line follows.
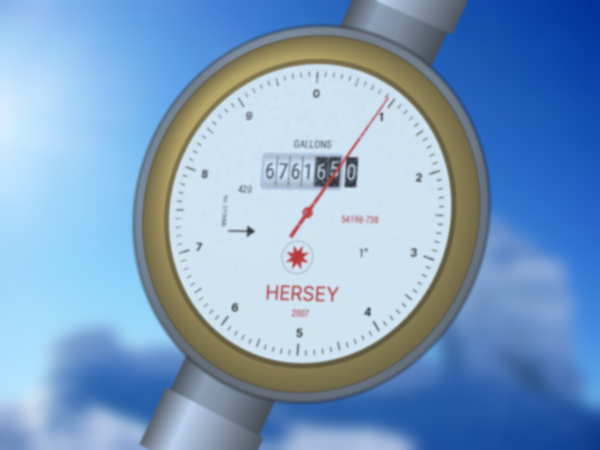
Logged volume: 6761650.9 gal
